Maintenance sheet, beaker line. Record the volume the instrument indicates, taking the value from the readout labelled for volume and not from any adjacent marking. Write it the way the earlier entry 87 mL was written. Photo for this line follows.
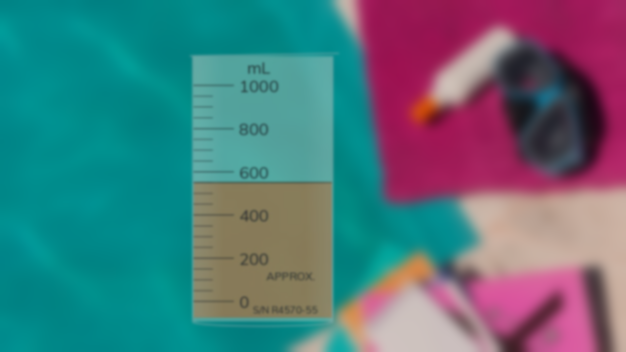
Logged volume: 550 mL
